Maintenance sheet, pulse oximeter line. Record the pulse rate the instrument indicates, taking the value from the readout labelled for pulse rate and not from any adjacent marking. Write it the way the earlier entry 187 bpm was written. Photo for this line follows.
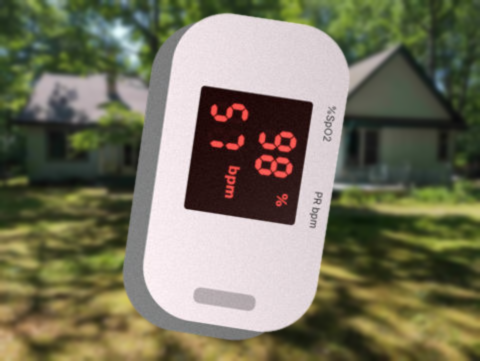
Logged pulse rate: 57 bpm
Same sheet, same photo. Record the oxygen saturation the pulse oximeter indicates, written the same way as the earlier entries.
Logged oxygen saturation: 98 %
